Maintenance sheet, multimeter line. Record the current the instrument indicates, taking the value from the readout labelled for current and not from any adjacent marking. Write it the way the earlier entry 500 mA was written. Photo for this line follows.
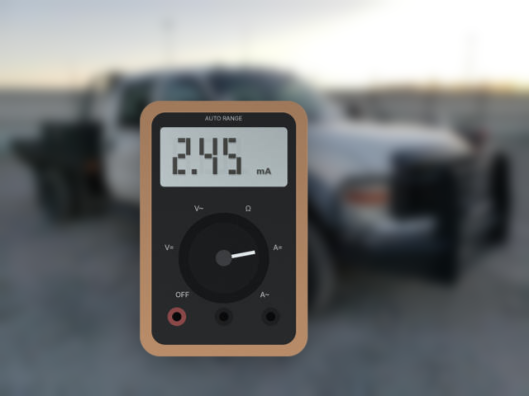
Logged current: 2.45 mA
